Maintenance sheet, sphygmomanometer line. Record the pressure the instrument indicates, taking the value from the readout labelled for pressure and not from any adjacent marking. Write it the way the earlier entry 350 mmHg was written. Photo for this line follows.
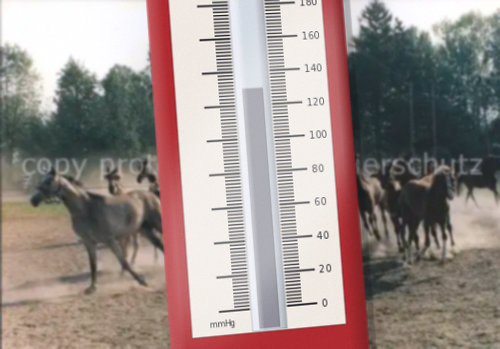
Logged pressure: 130 mmHg
